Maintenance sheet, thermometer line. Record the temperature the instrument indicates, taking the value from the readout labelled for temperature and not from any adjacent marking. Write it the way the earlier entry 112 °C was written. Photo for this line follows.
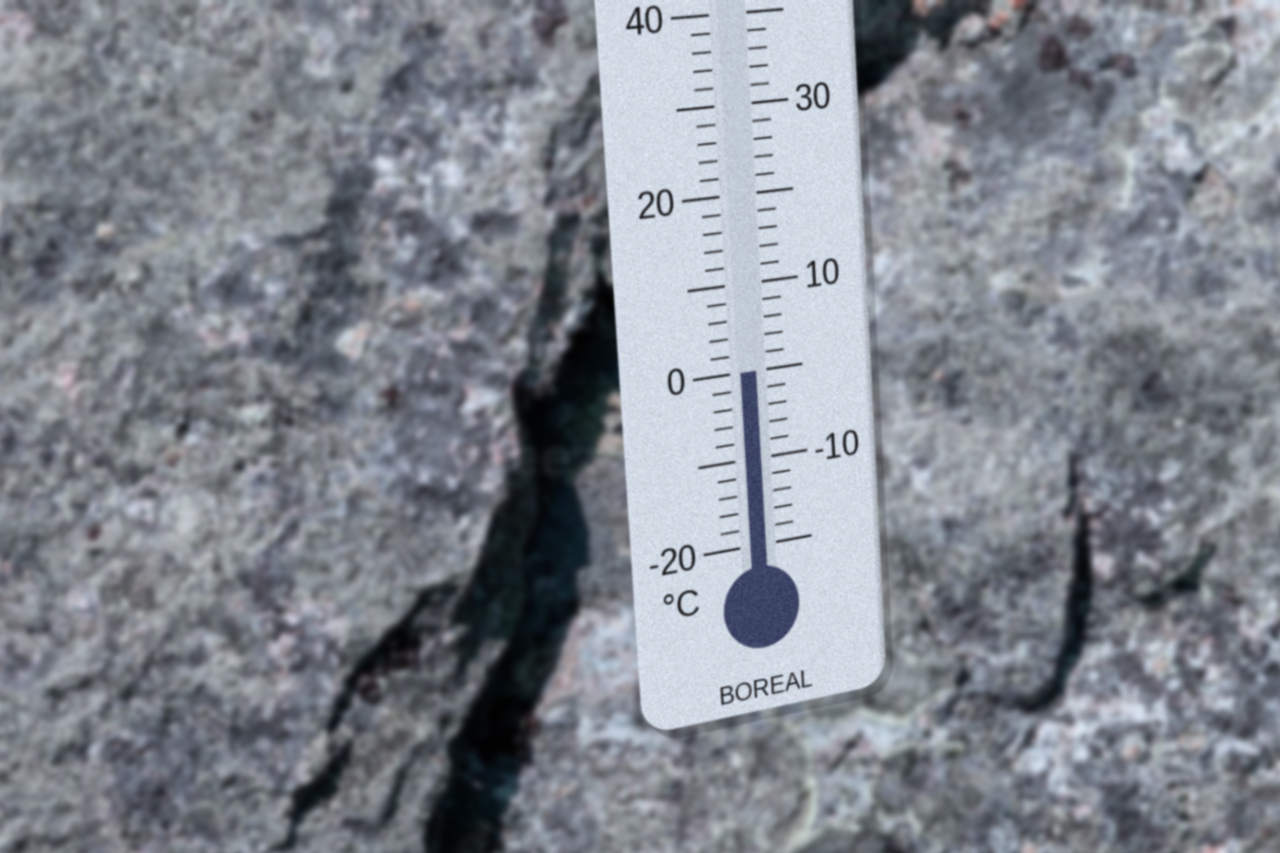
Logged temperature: 0 °C
